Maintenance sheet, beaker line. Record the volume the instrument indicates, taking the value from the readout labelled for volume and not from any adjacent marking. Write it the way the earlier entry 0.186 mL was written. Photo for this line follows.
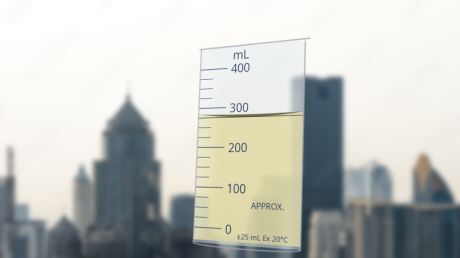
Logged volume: 275 mL
